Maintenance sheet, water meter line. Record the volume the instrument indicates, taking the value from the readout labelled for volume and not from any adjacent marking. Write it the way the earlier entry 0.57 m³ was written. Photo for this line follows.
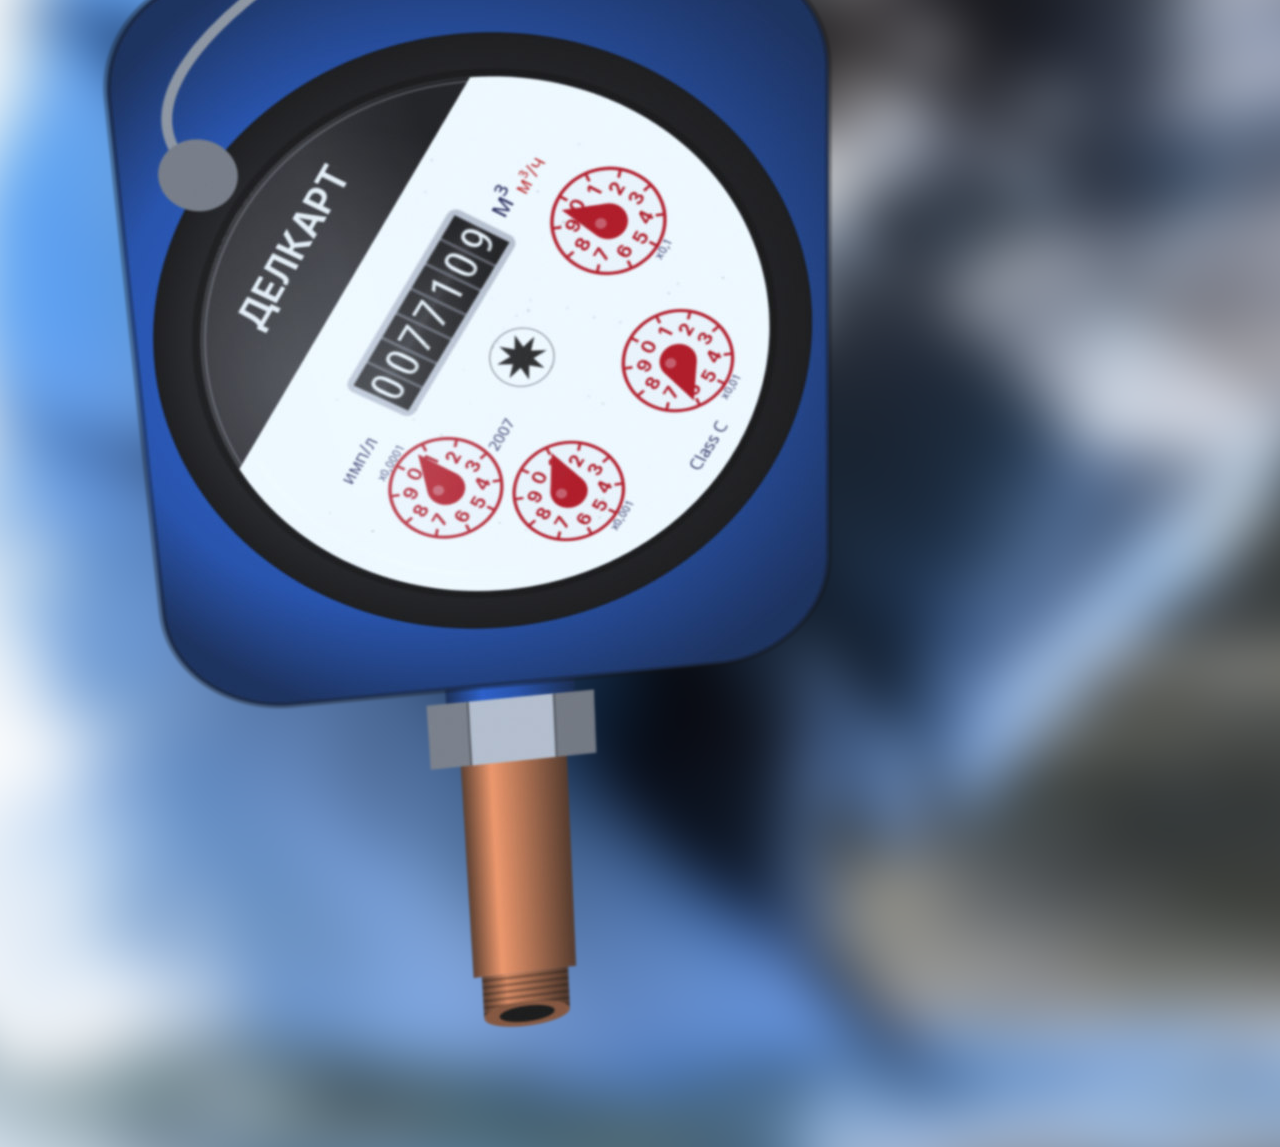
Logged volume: 77108.9610 m³
